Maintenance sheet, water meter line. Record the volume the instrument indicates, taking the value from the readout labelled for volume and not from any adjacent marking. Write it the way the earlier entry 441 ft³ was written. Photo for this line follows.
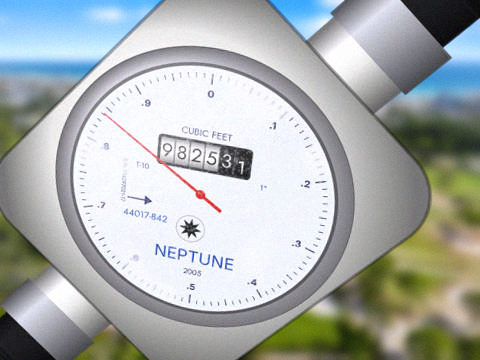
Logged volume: 982530.84 ft³
